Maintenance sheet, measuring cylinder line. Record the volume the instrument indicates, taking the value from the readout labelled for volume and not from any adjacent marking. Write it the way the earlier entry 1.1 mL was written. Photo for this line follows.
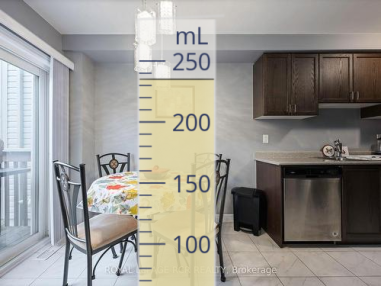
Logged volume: 235 mL
